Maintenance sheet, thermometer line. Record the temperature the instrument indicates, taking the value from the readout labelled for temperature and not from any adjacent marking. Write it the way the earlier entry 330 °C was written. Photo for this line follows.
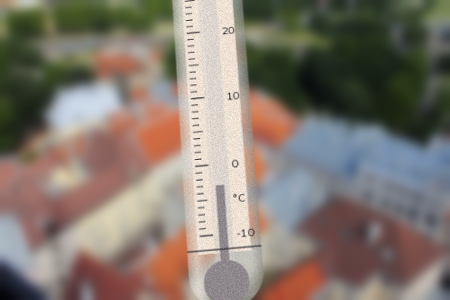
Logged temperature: -3 °C
